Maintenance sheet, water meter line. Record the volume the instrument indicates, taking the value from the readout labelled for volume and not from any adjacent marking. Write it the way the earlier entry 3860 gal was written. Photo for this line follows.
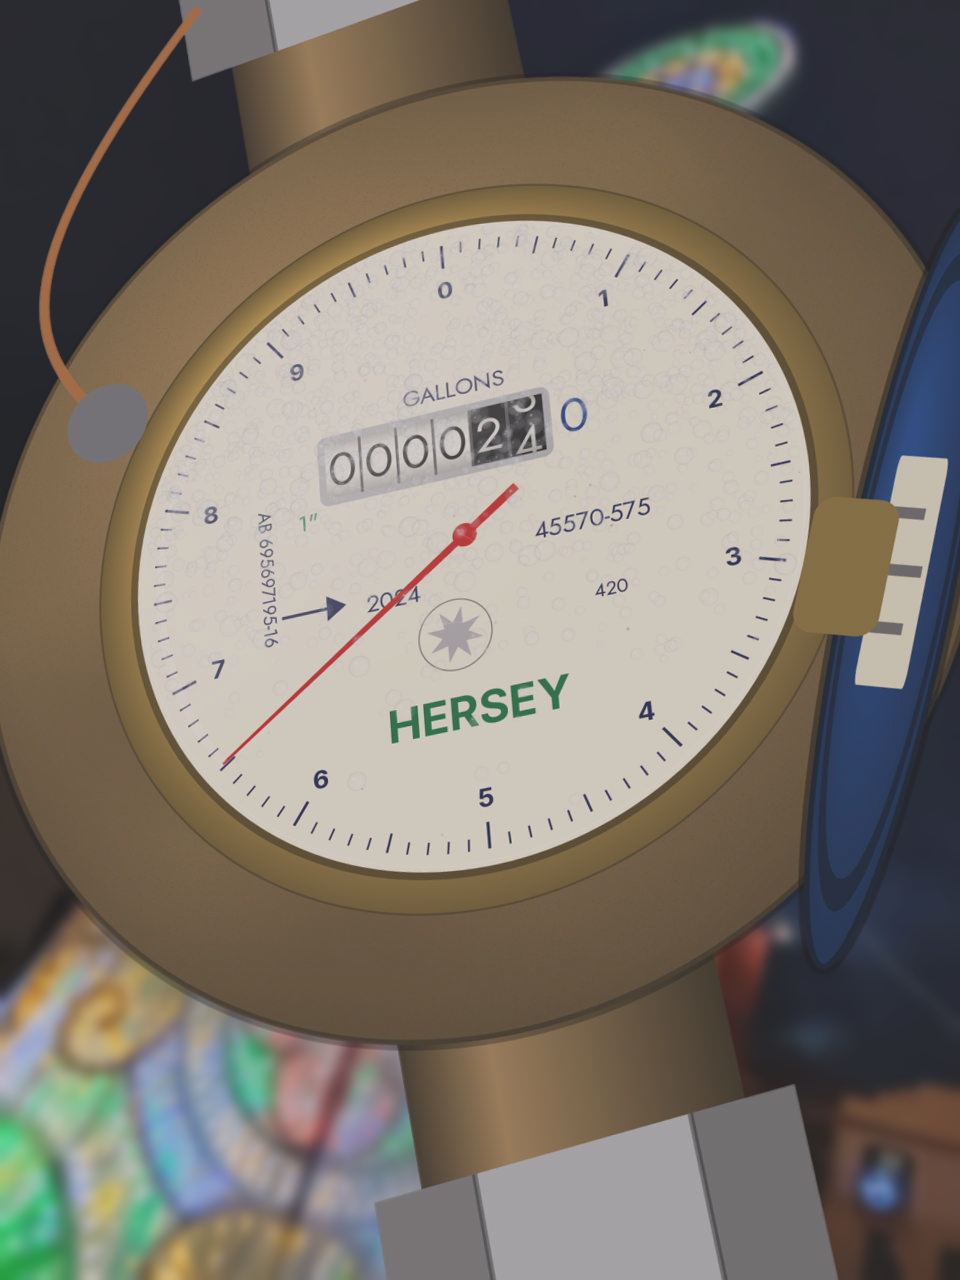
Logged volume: 236.5 gal
